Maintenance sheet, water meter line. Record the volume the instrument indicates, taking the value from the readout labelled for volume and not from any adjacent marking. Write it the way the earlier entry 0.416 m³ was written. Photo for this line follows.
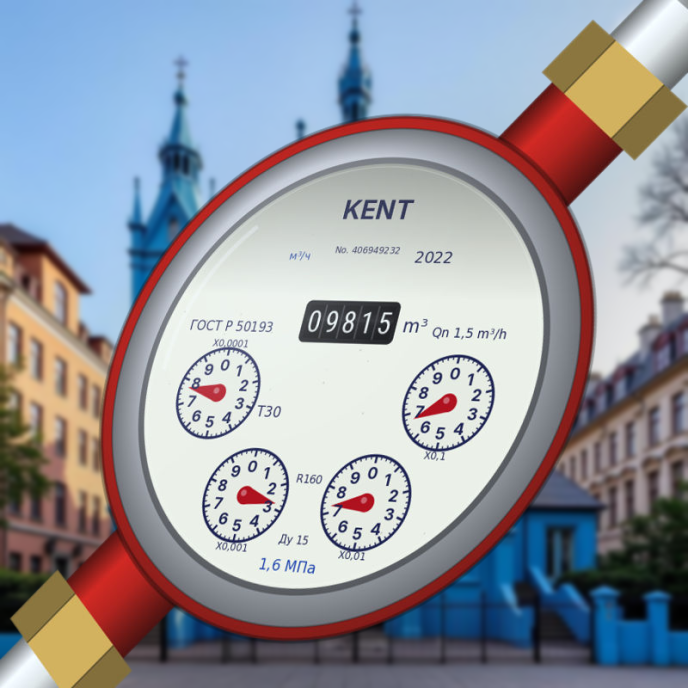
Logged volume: 9815.6727 m³
